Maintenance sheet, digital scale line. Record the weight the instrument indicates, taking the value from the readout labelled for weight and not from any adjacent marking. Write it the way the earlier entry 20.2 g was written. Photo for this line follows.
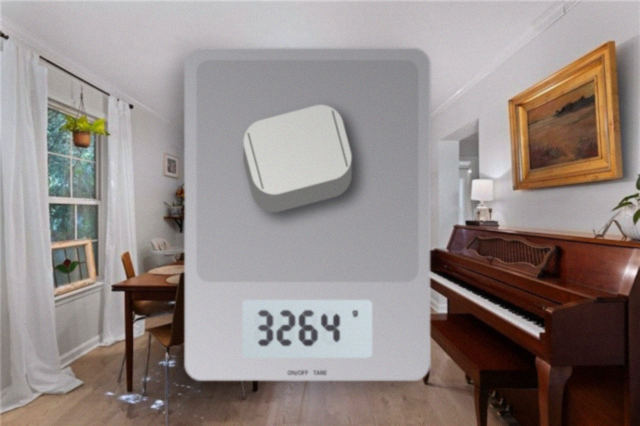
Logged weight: 3264 g
